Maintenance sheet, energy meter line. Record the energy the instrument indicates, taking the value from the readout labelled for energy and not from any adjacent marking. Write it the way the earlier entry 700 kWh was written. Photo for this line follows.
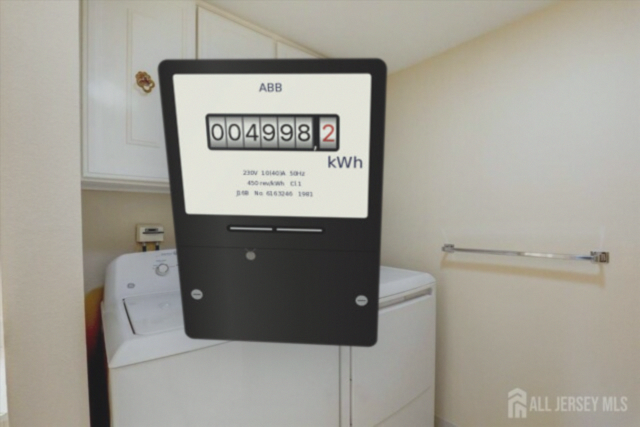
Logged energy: 4998.2 kWh
